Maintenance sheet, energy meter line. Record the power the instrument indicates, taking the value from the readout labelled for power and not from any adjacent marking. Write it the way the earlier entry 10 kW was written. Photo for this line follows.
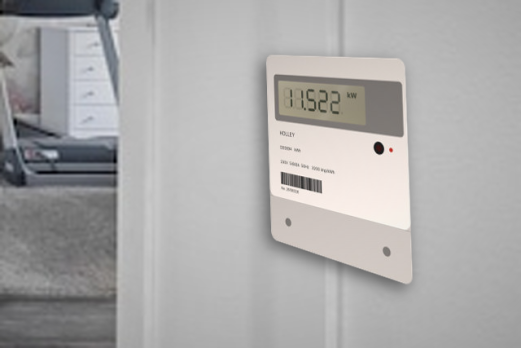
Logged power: 11.522 kW
